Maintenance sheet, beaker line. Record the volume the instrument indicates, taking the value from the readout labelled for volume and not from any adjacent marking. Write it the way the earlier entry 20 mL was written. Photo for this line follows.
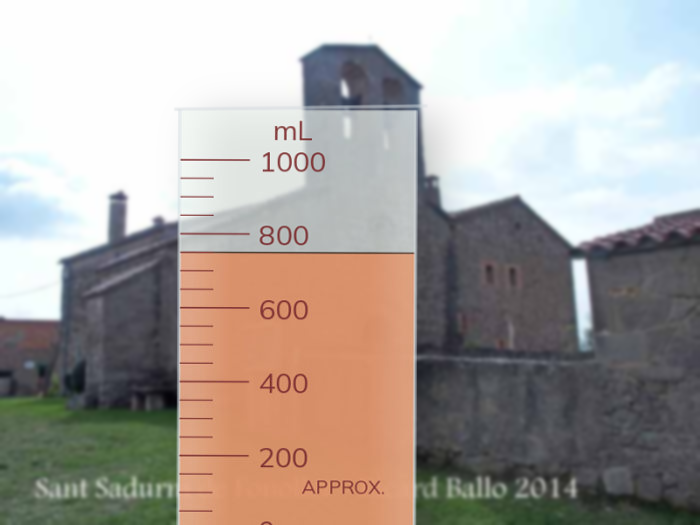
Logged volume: 750 mL
